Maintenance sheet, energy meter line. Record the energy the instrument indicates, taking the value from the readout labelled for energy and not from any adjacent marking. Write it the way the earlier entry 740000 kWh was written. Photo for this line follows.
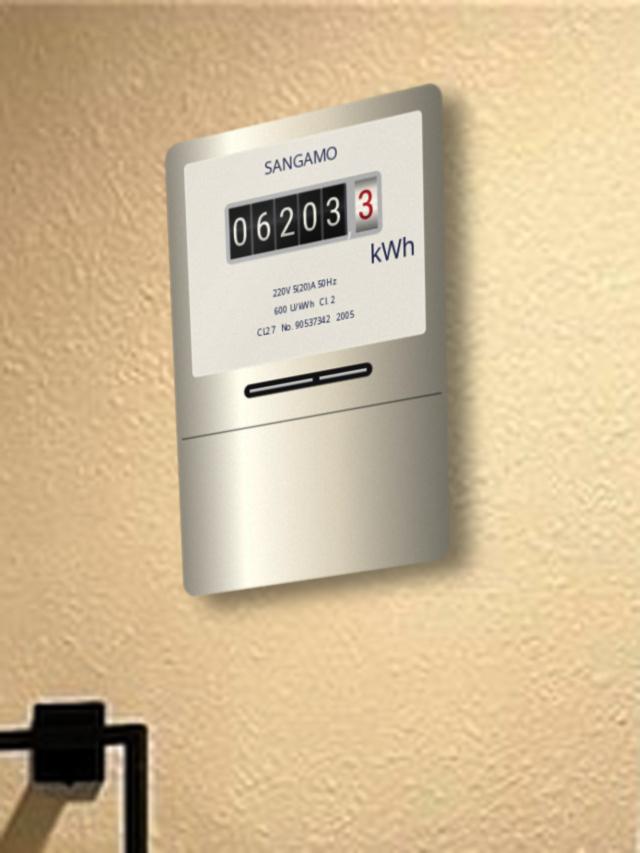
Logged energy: 6203.3 kWh
